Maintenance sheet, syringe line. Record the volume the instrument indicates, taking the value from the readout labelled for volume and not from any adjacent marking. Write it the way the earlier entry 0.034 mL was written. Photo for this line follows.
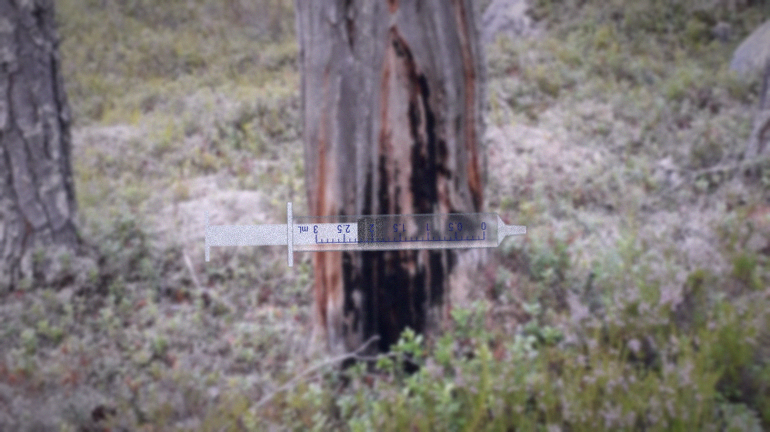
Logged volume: 1.8 mL
